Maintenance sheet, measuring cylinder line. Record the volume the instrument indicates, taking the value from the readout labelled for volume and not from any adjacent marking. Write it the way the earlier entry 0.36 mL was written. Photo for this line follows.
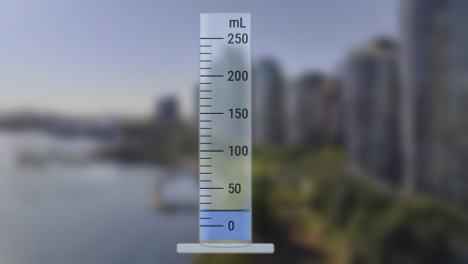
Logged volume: 20 mL
